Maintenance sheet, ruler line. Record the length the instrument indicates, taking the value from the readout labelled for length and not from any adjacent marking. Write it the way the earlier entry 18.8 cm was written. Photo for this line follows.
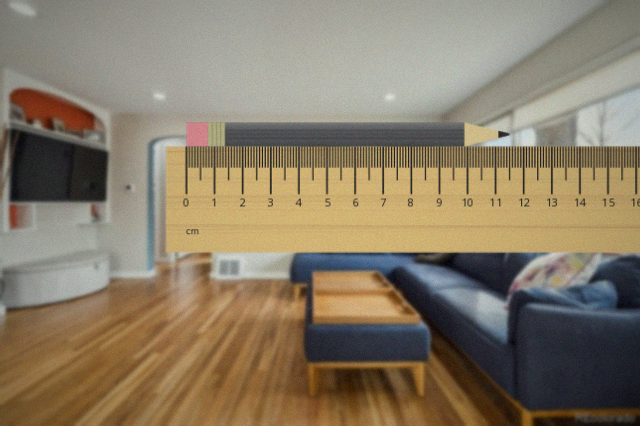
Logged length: 11.5 cm
